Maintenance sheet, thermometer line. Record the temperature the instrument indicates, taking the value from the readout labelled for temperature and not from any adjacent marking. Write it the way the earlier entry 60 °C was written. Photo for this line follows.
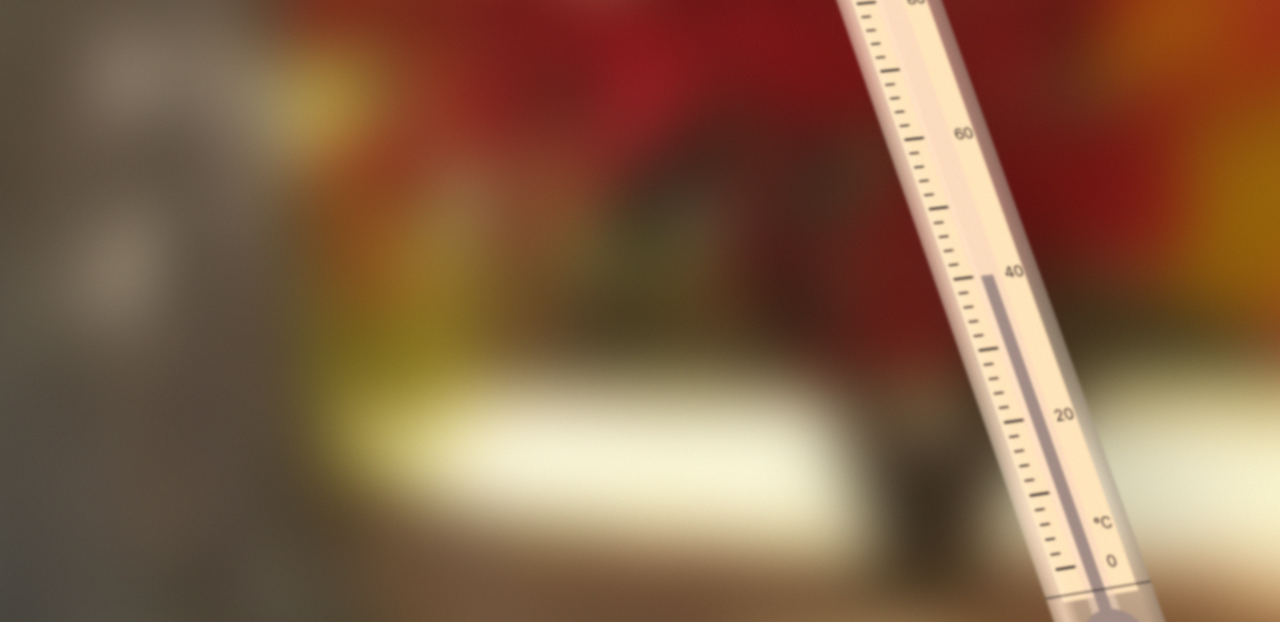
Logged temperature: 40 °C
